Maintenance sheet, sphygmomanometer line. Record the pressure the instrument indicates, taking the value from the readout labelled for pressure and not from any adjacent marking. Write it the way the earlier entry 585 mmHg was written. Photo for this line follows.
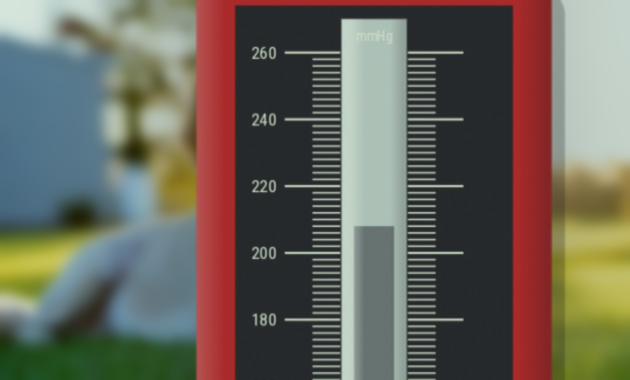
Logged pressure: 208 mmHg
